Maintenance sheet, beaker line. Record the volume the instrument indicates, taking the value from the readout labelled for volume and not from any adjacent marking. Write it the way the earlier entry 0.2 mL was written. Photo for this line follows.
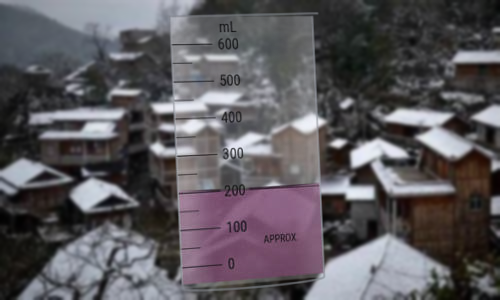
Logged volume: 200 mL
